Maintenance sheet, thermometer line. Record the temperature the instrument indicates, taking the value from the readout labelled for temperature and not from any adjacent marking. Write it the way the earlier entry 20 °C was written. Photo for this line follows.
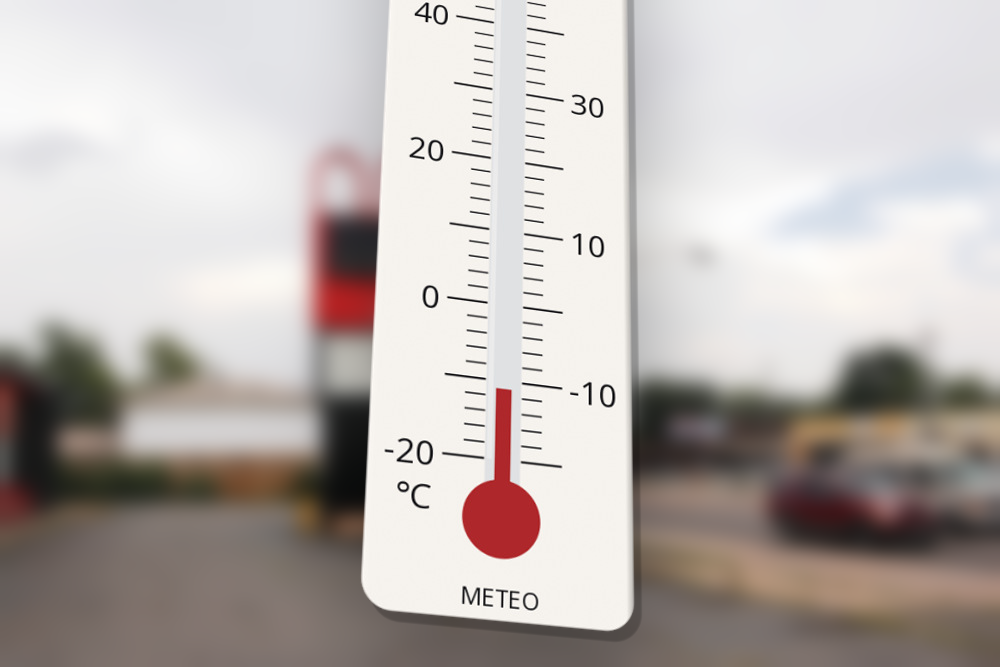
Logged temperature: -11 °C
